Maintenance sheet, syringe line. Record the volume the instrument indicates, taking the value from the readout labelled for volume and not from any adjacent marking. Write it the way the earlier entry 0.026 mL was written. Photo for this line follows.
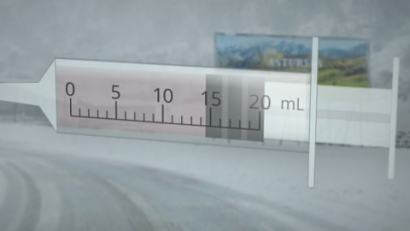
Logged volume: 14.5 mL
